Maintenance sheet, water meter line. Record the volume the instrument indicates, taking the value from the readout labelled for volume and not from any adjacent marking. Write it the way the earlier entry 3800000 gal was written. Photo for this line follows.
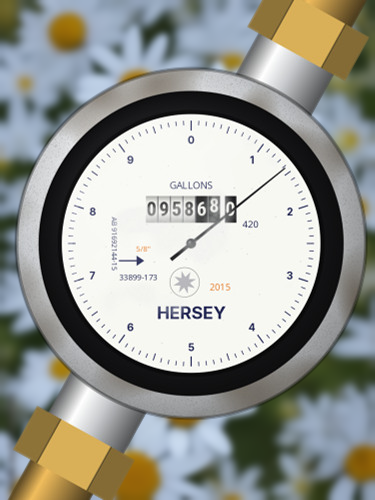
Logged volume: 958681.4 gal
